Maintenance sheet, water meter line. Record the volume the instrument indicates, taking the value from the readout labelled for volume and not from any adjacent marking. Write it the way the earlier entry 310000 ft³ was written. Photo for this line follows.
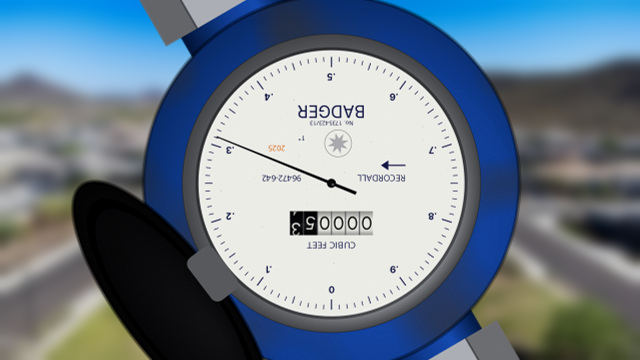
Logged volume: 53.31 ft³
